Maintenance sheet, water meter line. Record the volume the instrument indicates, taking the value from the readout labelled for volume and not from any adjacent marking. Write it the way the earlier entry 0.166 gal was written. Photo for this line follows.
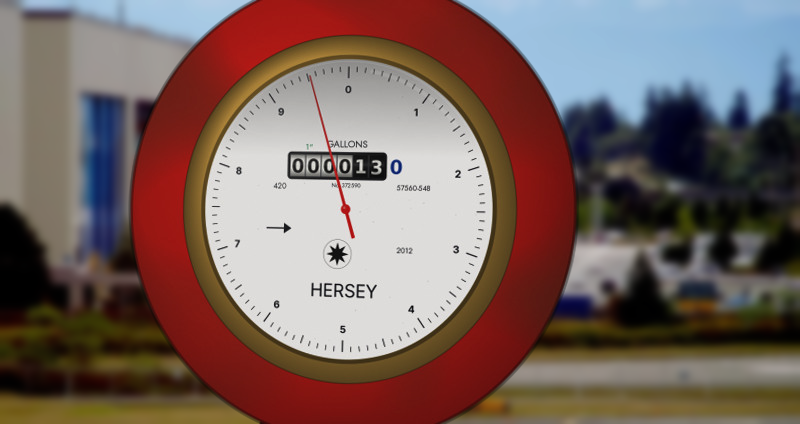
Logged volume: 129.5 gal
